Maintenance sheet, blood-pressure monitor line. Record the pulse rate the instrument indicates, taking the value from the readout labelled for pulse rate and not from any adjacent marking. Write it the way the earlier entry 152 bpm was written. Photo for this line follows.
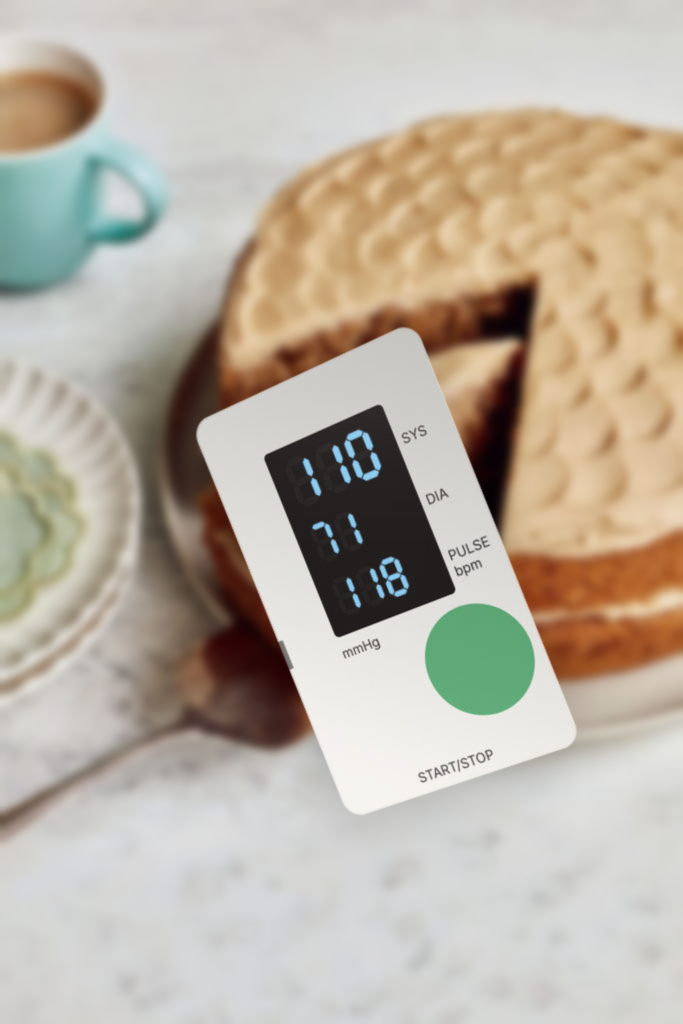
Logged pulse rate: 118 bpm
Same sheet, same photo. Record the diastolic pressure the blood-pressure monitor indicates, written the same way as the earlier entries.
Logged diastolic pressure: 71 mmHg
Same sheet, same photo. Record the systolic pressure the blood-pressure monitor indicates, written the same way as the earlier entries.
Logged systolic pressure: 110 mmHg
